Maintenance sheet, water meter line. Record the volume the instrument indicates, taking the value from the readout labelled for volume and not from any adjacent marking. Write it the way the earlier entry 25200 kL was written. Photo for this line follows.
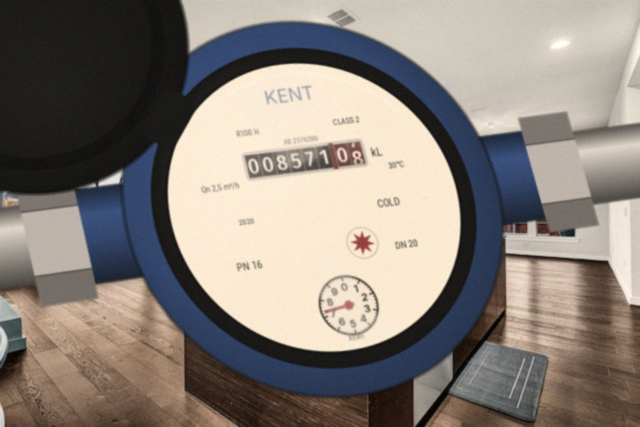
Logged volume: 8571.077 kL
